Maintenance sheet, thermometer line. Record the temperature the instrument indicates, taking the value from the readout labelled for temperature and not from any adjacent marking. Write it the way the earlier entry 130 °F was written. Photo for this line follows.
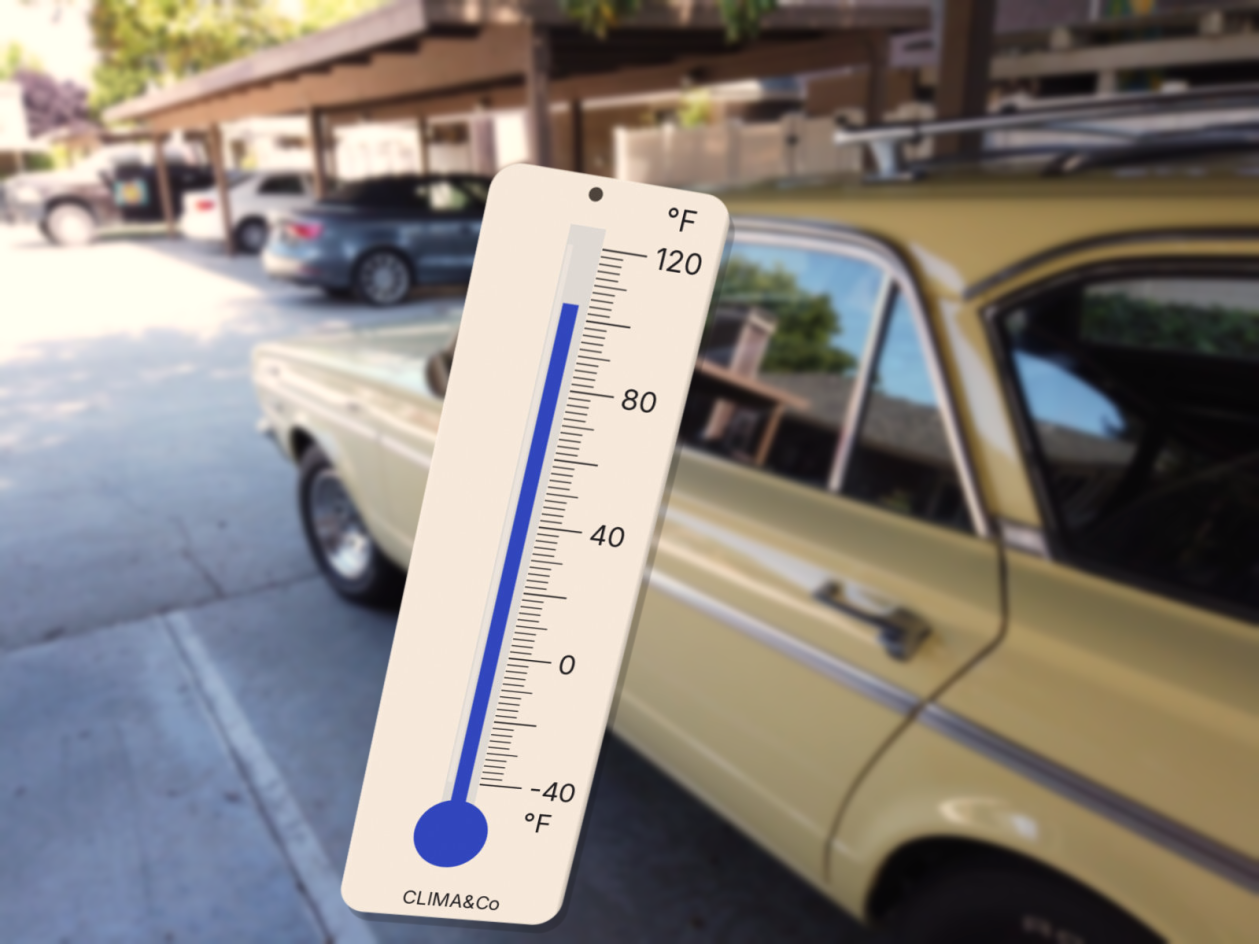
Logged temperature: 104 °F
